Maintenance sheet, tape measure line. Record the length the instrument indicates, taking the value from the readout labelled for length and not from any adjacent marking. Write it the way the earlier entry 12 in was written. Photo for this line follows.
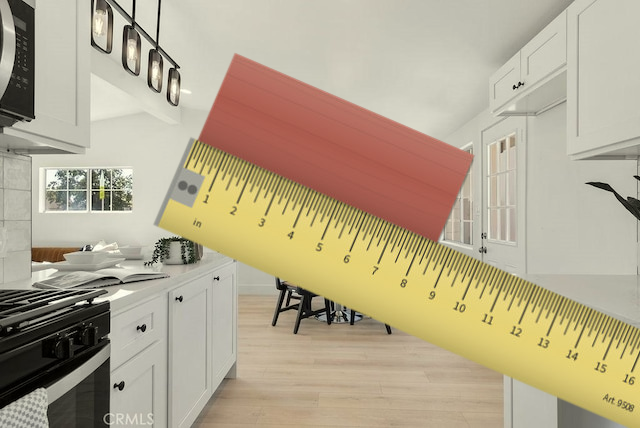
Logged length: 8.5 in
